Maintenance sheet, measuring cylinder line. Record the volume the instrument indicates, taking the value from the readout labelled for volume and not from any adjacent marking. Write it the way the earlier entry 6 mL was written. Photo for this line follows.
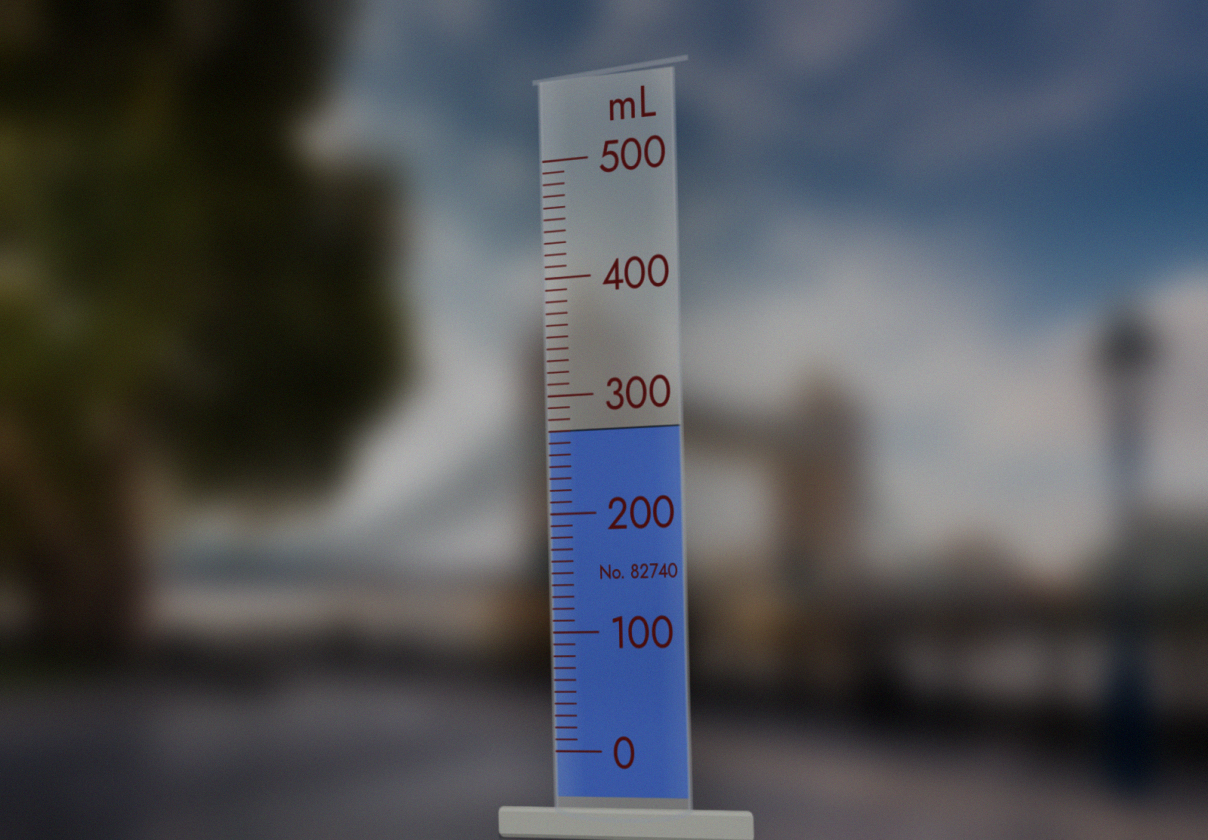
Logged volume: 270 mL
